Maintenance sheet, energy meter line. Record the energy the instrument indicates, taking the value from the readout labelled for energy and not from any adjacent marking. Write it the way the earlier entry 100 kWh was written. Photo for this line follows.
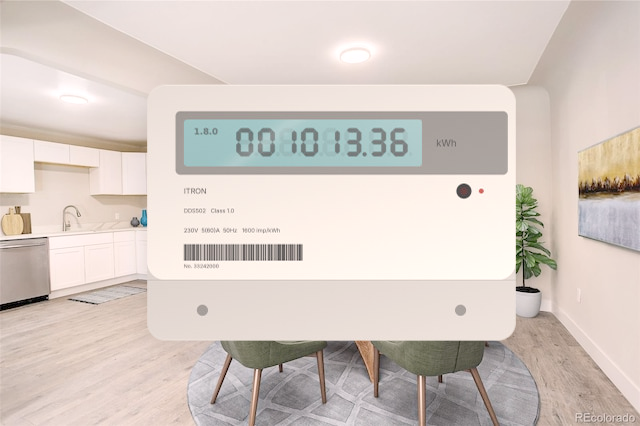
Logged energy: 1013.36 kWh
